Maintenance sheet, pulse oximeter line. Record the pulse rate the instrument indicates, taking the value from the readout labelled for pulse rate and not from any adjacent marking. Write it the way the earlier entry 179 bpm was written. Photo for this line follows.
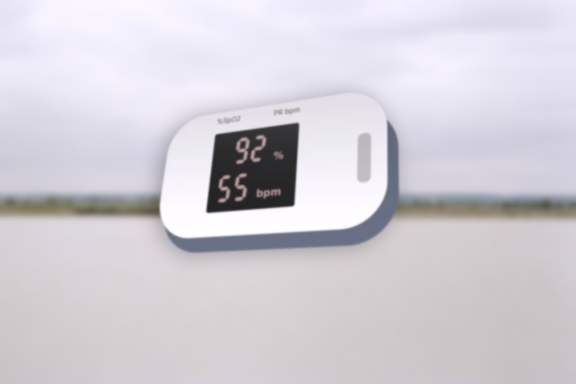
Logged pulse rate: 55 bpm
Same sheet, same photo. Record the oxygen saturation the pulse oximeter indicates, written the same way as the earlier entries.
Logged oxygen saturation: 92 %
